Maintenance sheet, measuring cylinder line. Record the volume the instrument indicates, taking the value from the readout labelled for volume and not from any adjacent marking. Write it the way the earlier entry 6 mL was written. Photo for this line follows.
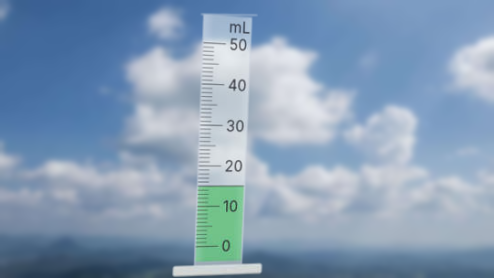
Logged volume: 15 mL
